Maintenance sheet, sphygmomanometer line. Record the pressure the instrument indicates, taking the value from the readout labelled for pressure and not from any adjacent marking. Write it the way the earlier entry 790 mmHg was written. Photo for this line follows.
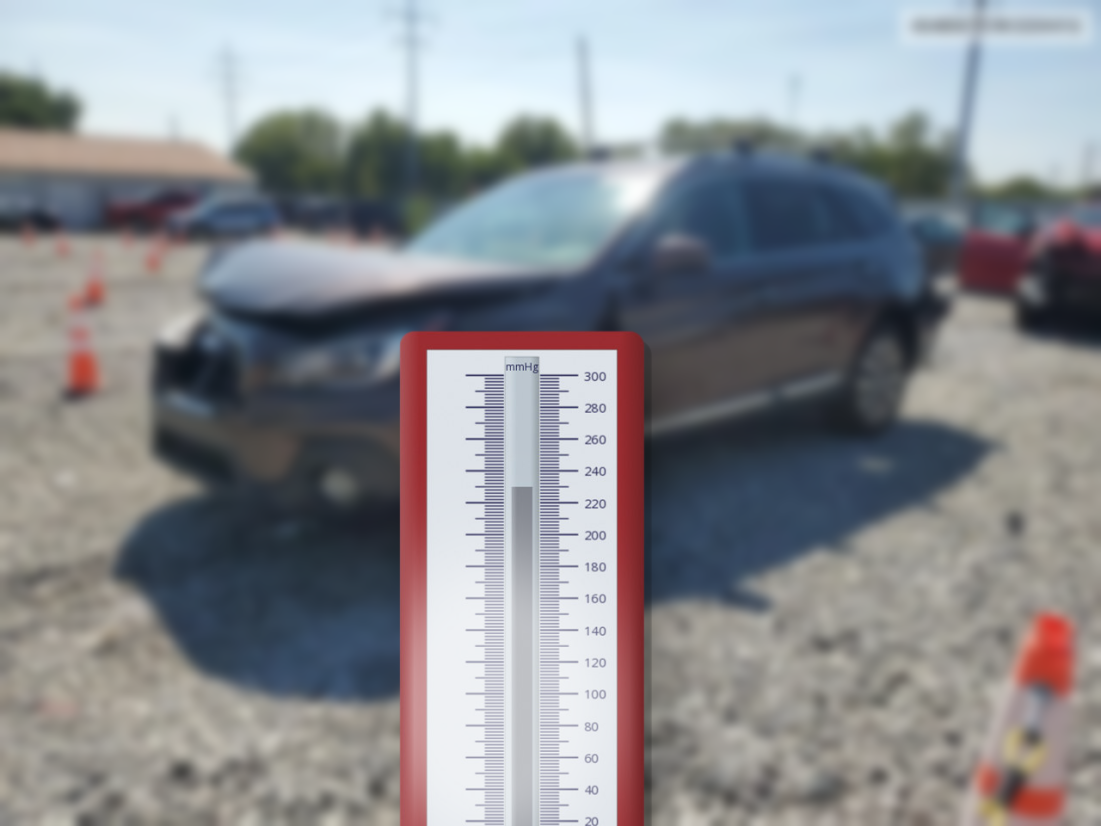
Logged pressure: 230 mmHg
